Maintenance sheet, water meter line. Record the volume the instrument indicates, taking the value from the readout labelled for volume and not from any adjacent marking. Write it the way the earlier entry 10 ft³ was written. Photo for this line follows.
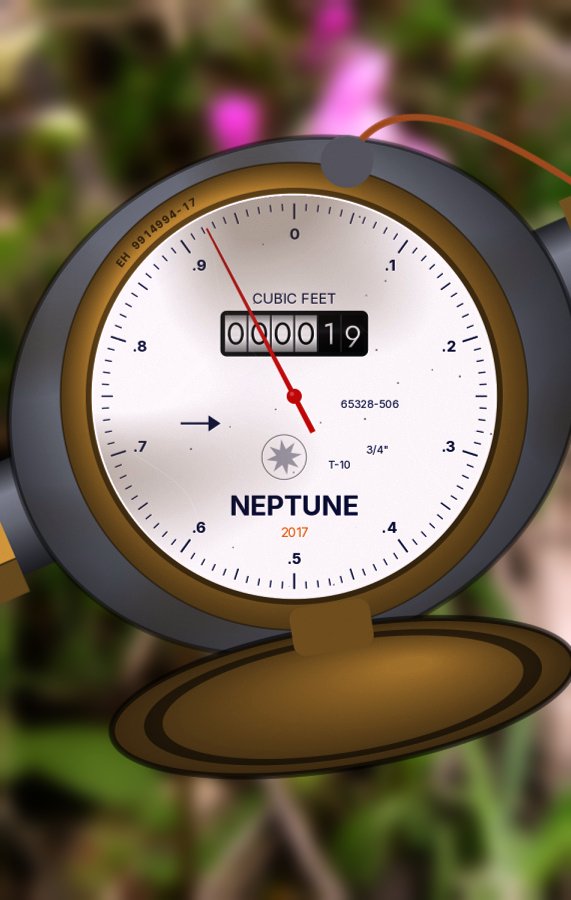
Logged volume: 18.92 ft³
